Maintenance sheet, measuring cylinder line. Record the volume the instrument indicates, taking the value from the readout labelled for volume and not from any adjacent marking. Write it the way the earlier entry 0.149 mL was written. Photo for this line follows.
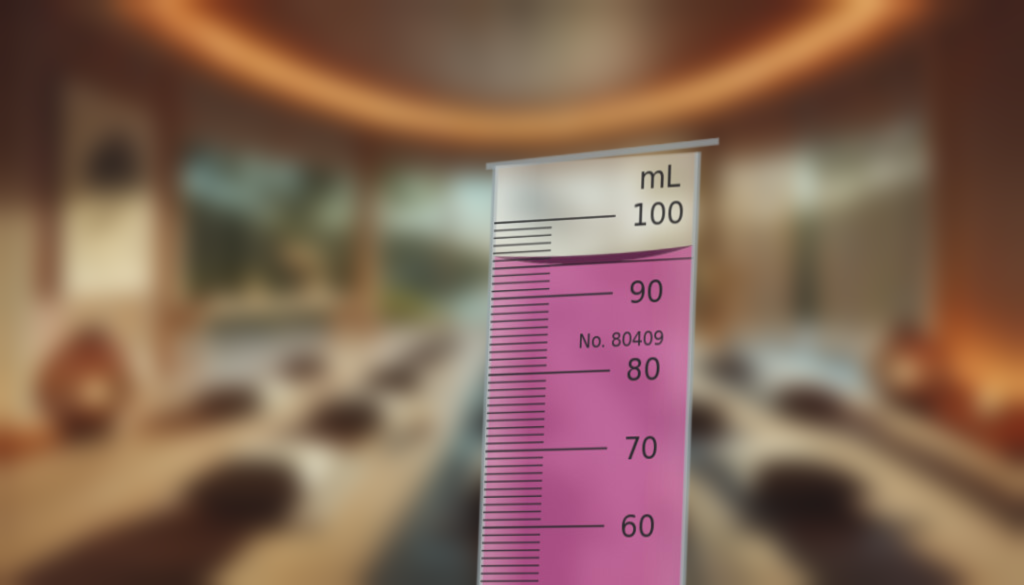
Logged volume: 94 mL
